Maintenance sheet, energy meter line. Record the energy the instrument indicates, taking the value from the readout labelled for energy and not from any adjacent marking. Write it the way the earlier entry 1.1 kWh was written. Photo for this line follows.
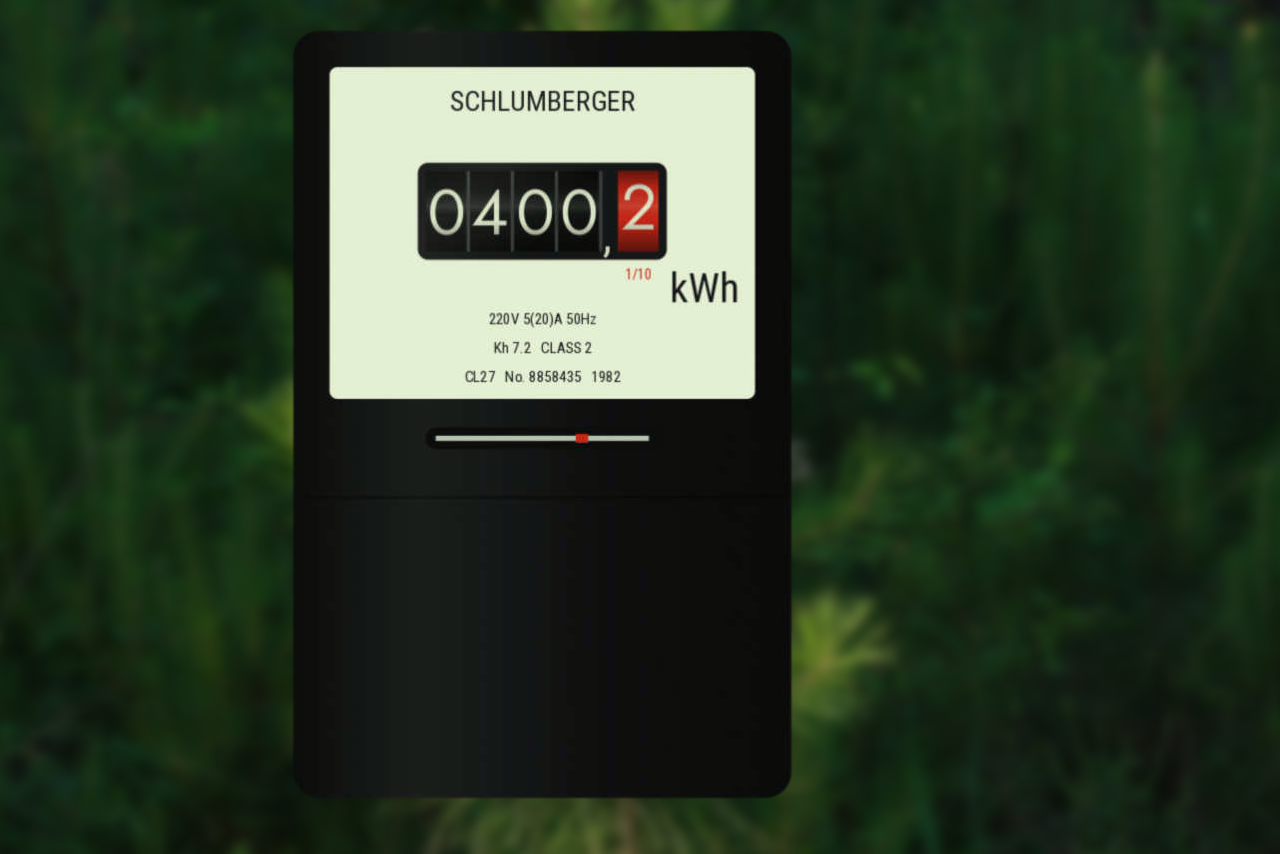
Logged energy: 400.2 kWh
